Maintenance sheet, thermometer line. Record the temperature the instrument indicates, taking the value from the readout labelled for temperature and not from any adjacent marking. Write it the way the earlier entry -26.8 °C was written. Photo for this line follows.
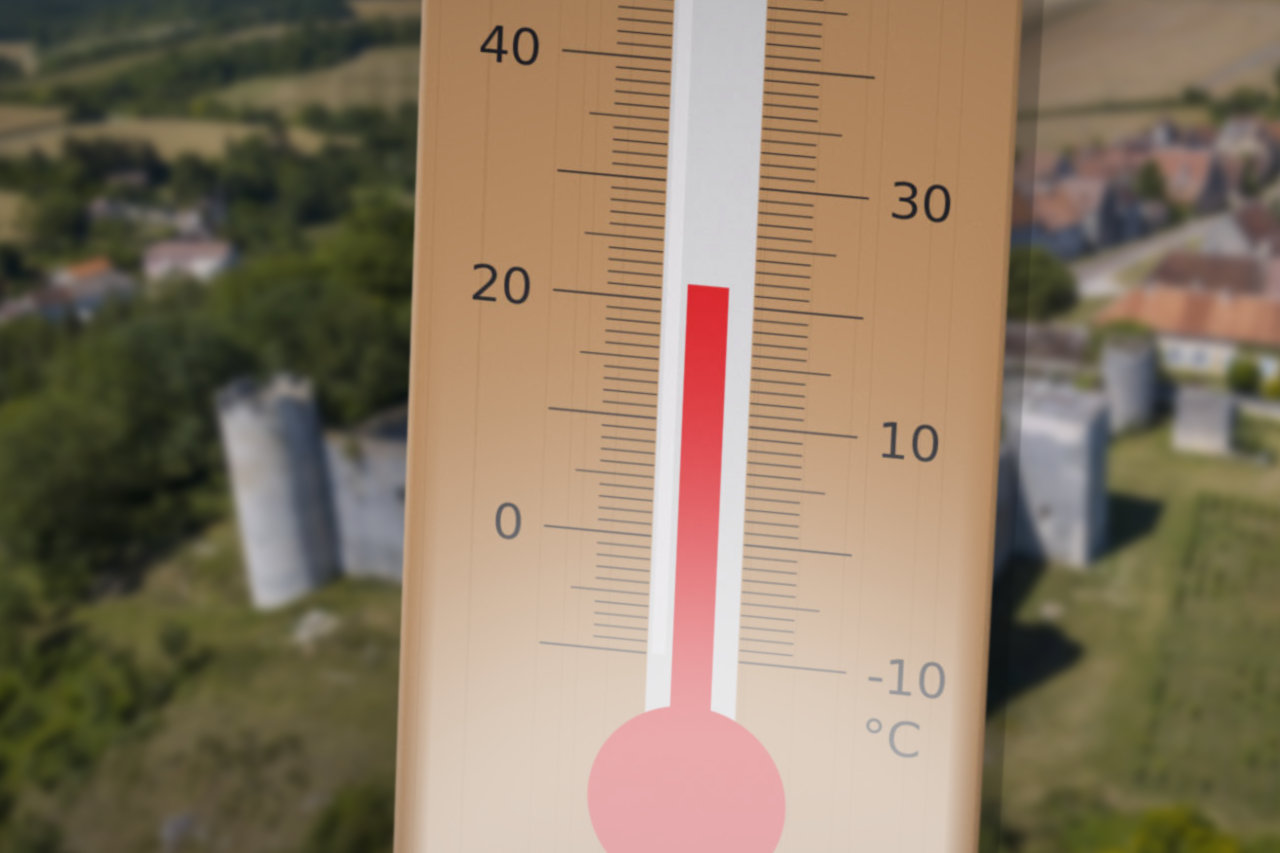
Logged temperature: 21.5 °C
